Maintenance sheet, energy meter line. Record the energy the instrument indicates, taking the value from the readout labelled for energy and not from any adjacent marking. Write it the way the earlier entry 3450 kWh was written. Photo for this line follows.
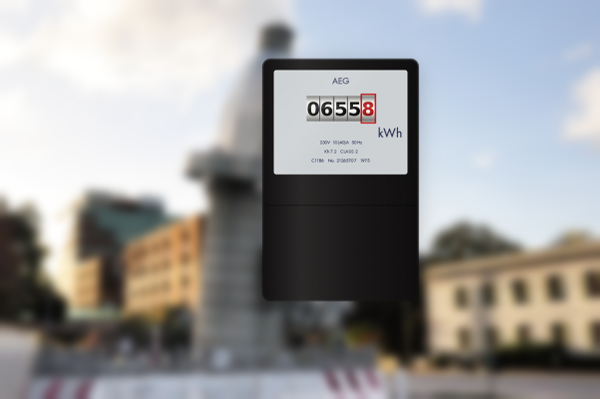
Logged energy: 655.8 kWh
